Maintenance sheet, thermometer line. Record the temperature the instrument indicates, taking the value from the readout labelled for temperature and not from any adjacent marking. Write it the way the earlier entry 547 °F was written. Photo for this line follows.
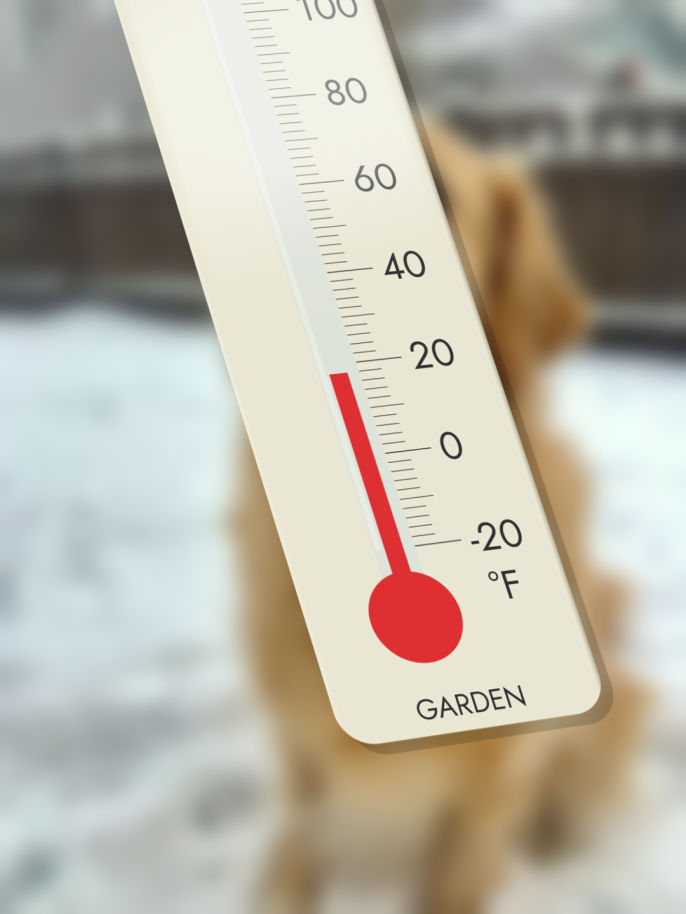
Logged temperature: 18 °F
